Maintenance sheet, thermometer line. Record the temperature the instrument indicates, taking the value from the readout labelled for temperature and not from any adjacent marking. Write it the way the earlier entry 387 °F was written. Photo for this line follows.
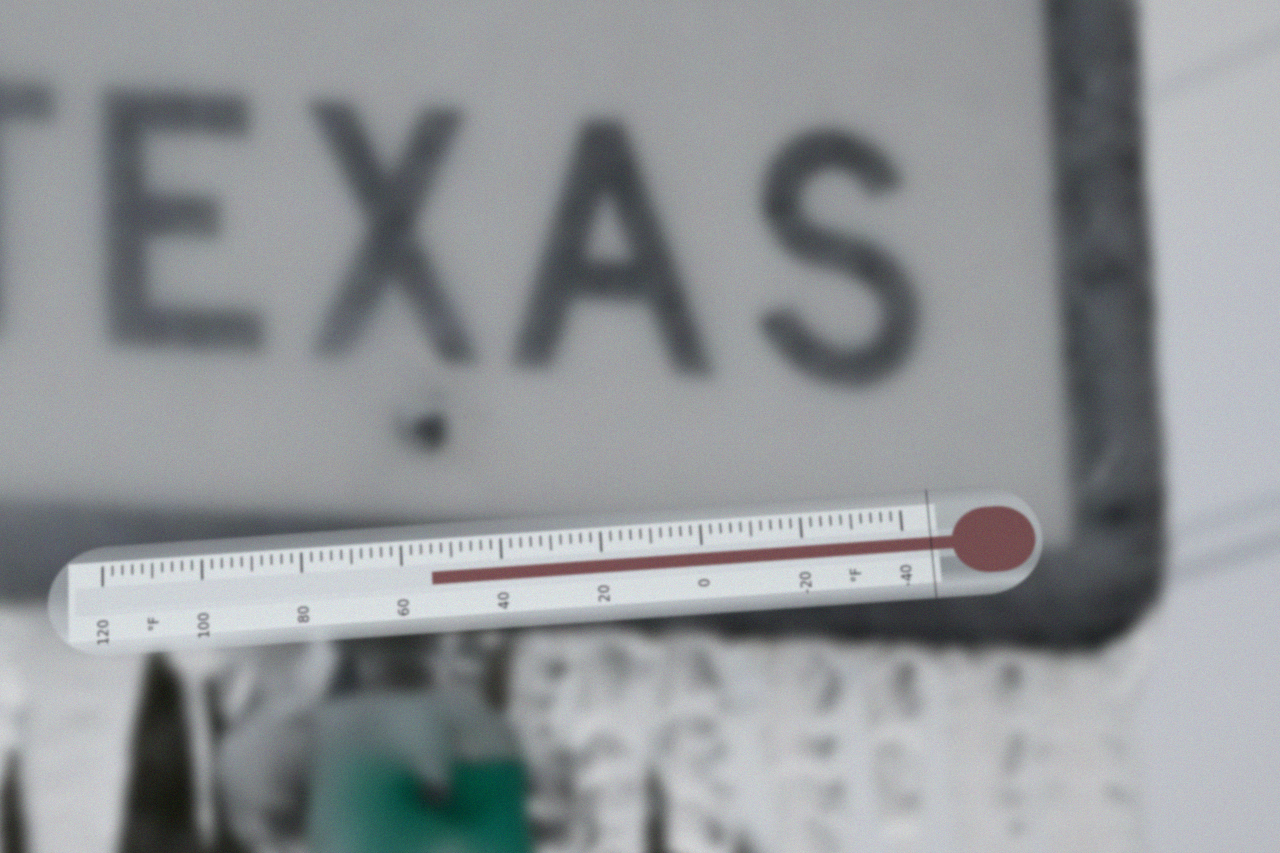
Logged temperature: 54 °F
